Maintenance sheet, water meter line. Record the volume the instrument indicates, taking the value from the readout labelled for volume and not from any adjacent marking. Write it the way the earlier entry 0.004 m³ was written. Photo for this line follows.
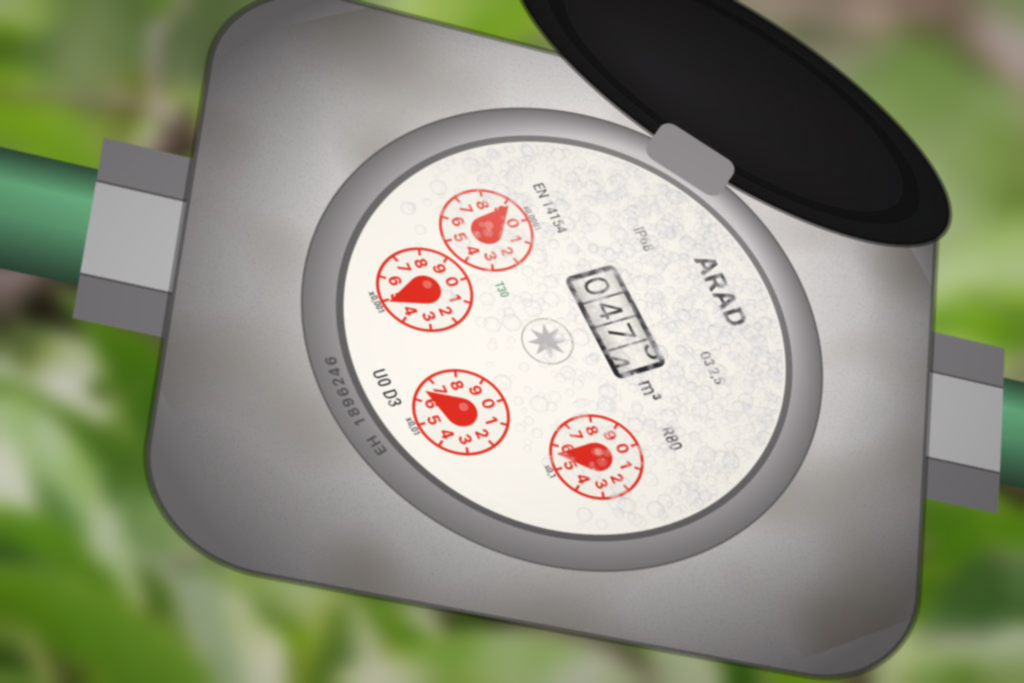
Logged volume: 473.5649 m³
